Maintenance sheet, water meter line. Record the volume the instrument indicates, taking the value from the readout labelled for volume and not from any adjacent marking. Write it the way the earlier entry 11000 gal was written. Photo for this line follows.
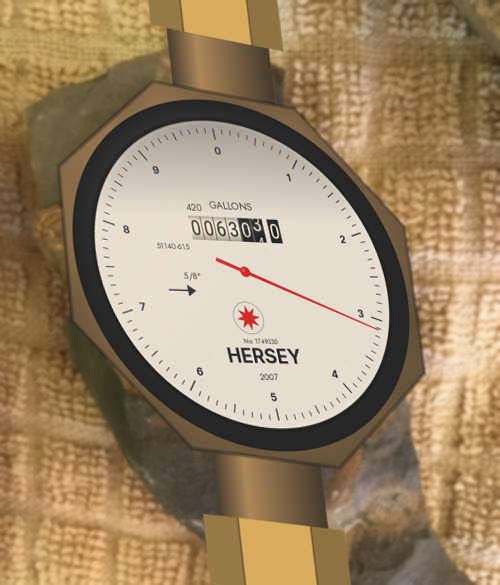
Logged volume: 63033.1 gal
